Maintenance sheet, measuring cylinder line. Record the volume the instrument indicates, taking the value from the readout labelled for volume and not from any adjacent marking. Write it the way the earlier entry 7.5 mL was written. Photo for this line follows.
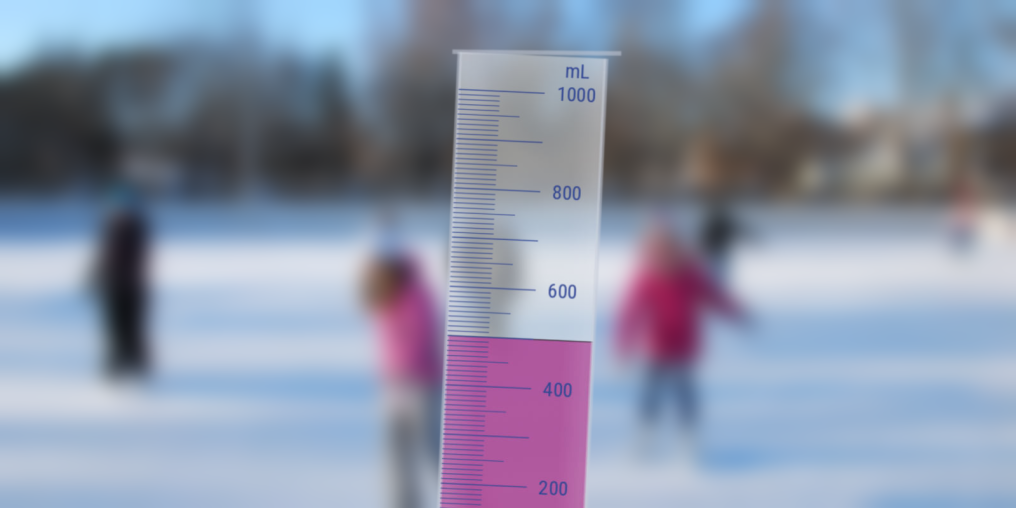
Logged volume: 500 mL
